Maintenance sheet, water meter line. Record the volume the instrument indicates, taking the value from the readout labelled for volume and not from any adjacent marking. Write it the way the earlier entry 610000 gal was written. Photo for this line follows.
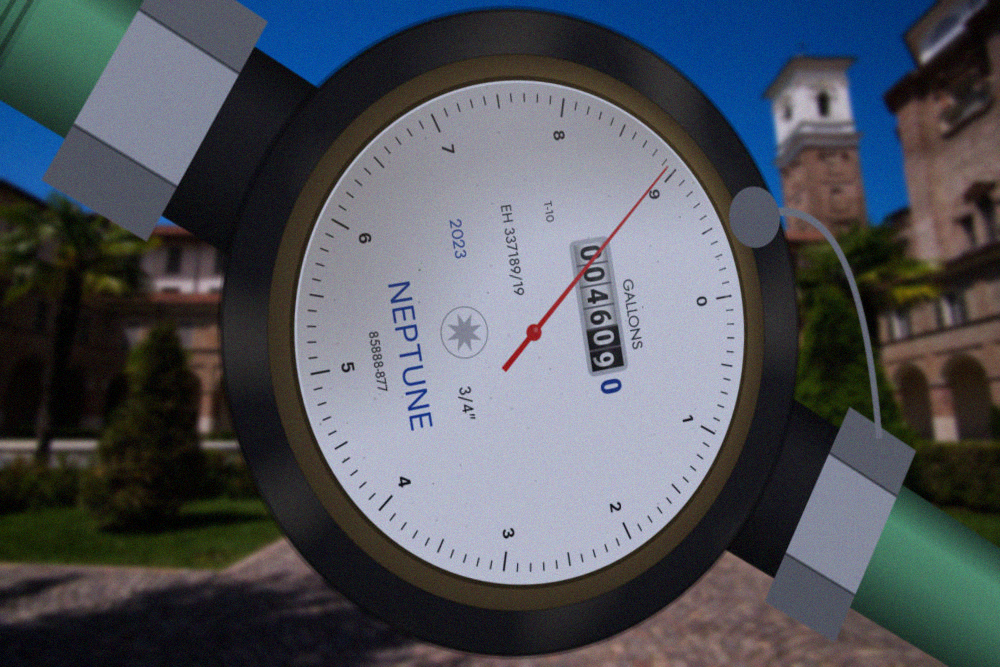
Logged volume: 46088.9 gal
